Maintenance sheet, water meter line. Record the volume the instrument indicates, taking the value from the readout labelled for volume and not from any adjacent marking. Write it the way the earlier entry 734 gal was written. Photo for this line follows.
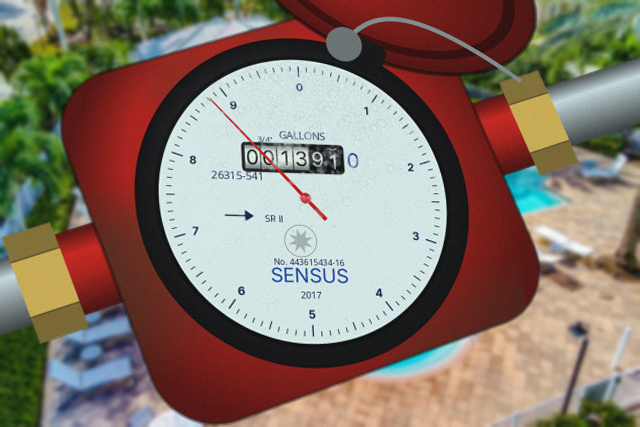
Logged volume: 13908.8 gal
